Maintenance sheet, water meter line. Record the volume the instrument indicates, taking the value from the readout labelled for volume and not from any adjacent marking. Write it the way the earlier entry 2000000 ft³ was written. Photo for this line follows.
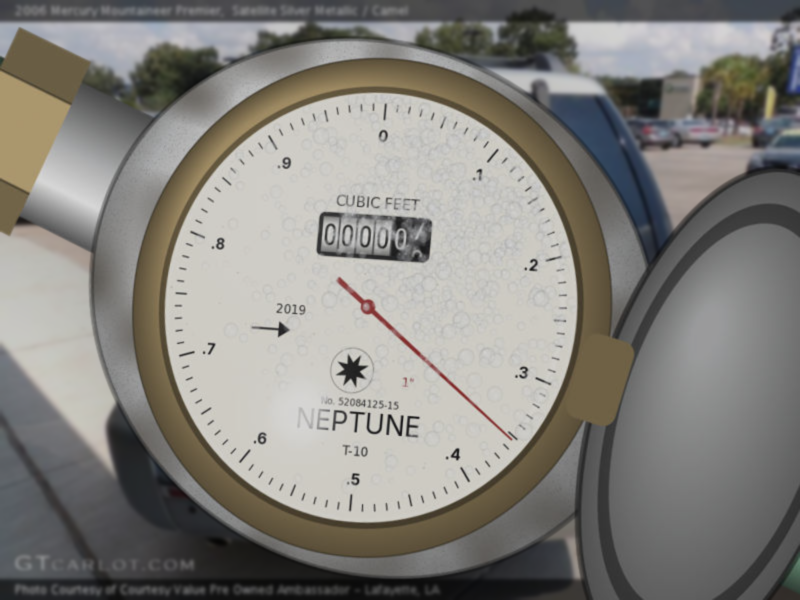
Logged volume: 7.35 ft³
